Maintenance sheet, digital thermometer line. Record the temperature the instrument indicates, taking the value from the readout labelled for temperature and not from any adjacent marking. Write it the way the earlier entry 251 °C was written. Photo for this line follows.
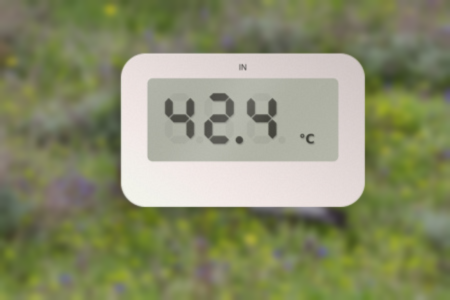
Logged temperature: 42.4 °C
